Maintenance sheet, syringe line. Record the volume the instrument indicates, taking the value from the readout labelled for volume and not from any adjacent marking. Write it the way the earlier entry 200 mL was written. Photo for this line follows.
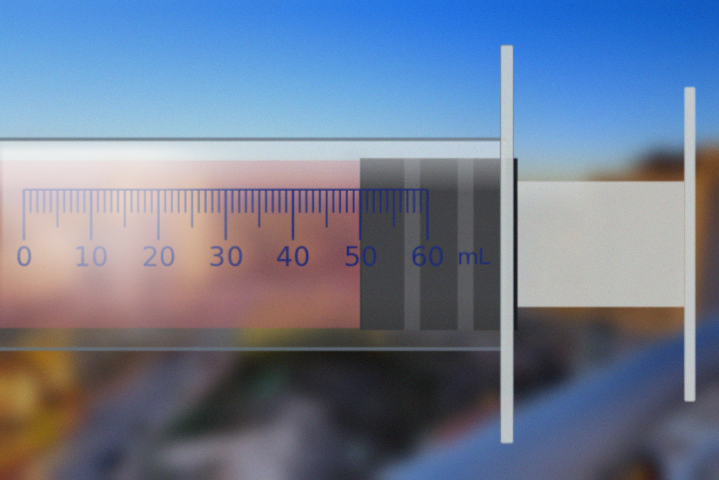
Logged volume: 50 mL
